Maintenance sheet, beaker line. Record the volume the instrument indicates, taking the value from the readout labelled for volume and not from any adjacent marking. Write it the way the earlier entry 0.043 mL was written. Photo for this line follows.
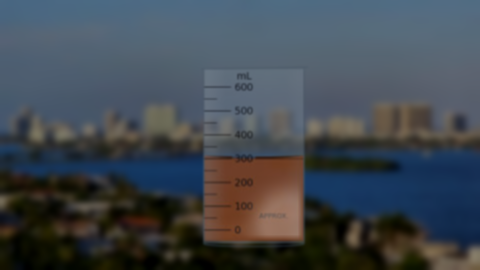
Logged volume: 300 mL
